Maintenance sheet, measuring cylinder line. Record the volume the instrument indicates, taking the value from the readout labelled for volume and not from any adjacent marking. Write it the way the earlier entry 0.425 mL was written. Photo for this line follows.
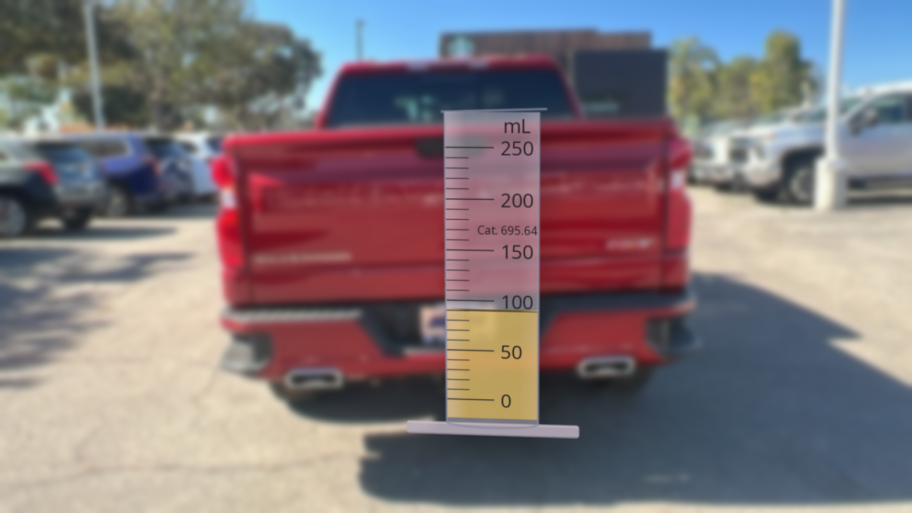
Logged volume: 90 mL
